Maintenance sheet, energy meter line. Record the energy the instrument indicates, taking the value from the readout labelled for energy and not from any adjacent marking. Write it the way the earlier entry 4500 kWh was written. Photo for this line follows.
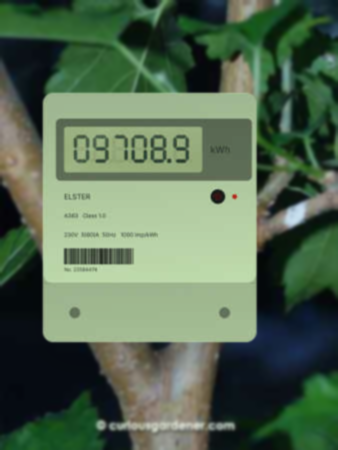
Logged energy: 9708.9 kWh
